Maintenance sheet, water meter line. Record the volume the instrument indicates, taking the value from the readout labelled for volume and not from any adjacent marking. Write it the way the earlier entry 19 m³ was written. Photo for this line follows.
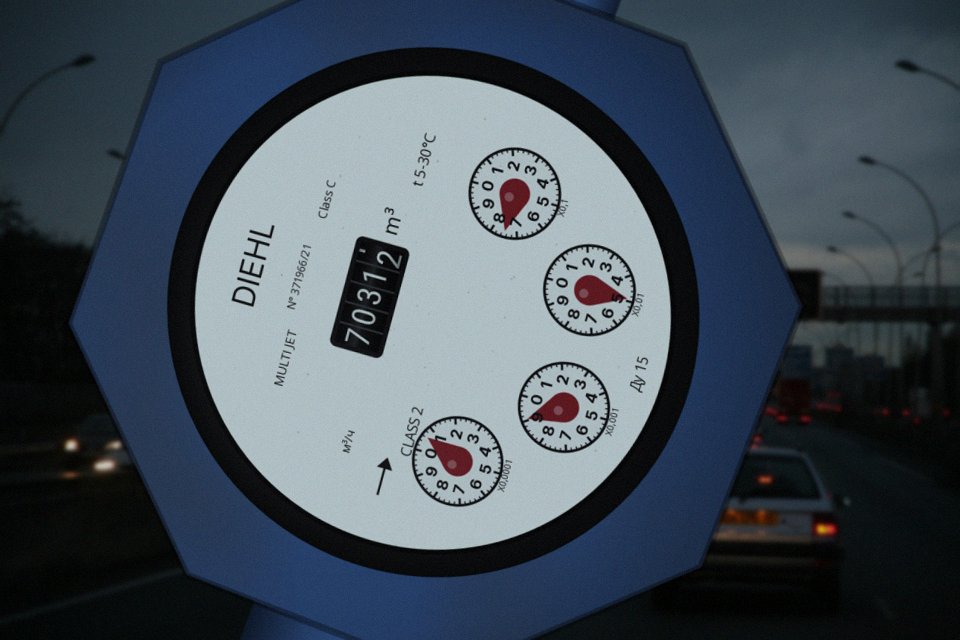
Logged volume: 70311.7490 m³
